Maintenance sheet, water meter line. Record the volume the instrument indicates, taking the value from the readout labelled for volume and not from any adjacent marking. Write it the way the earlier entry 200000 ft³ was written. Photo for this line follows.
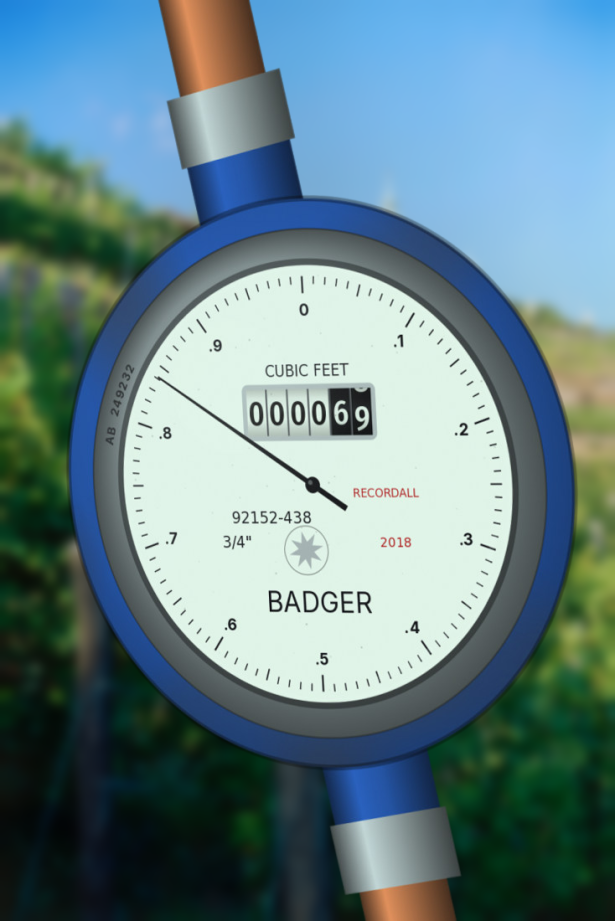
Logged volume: 68.84 ft³
